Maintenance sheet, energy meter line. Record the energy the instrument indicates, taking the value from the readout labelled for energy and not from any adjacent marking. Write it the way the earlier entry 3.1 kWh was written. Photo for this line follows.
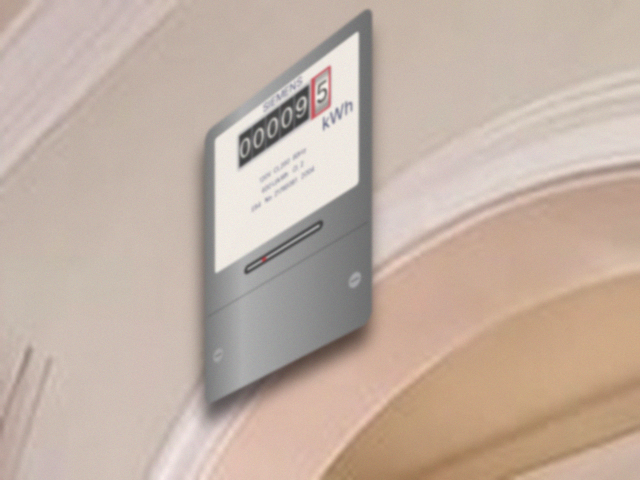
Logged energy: 9.5 kWh
